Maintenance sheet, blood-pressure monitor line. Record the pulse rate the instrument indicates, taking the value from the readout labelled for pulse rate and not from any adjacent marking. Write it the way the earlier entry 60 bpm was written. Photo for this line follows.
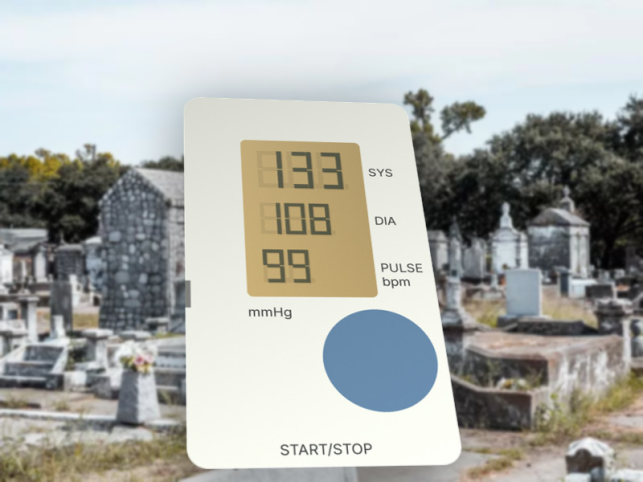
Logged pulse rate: 99 bpm
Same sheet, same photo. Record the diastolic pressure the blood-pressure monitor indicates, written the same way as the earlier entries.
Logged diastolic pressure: 108 mmHg
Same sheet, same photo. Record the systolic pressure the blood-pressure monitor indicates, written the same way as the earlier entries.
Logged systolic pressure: 133 mmHg
